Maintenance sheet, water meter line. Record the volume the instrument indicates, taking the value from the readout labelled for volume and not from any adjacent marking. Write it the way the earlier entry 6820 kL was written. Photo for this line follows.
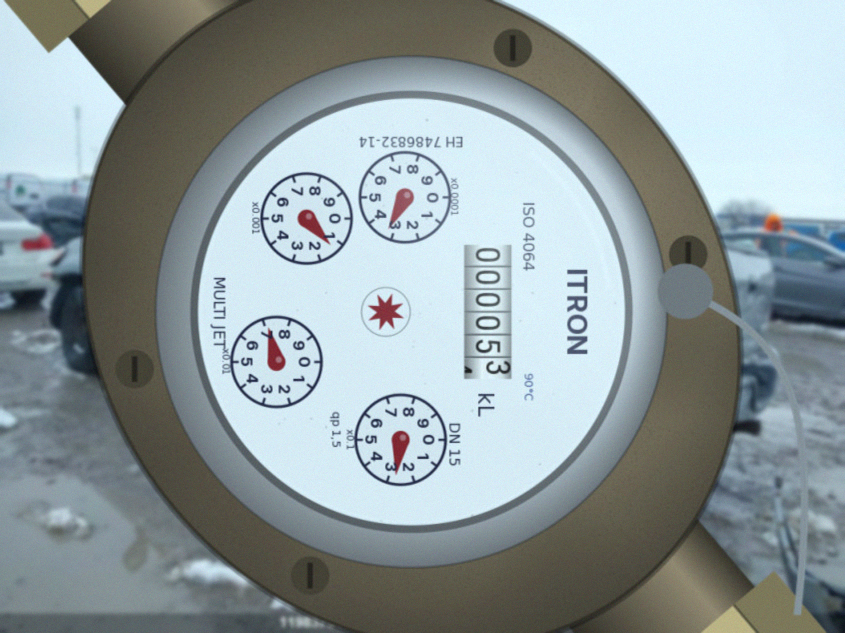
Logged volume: 53.2713 kL
